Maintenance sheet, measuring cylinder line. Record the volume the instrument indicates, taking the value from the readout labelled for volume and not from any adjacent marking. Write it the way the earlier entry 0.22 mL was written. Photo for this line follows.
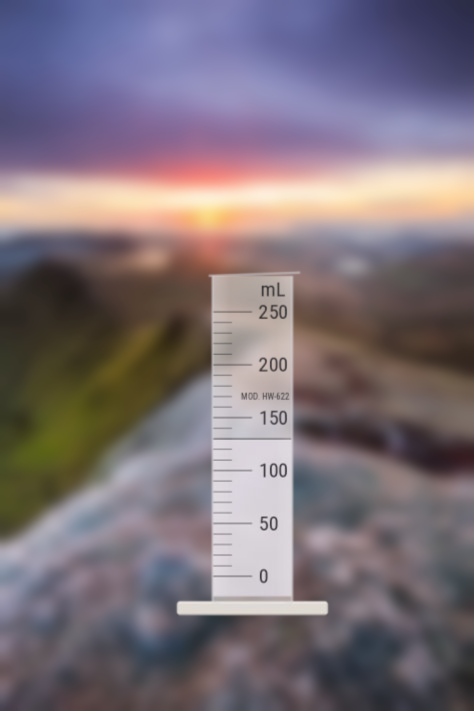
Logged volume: 130 mL
